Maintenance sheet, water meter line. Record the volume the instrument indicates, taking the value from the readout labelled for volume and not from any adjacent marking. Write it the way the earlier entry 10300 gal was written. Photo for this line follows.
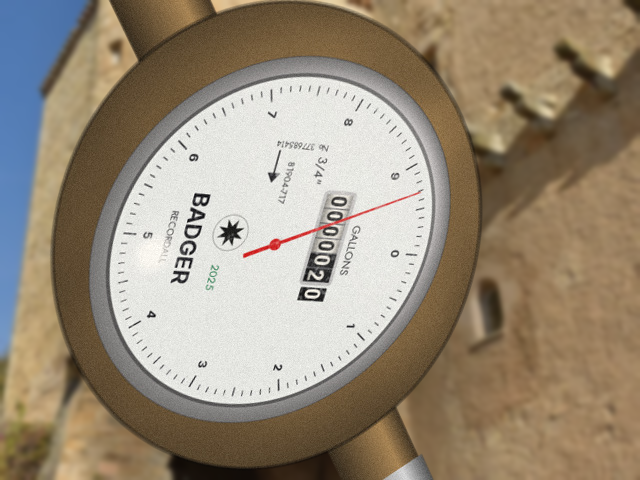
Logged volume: 19.3 gal
